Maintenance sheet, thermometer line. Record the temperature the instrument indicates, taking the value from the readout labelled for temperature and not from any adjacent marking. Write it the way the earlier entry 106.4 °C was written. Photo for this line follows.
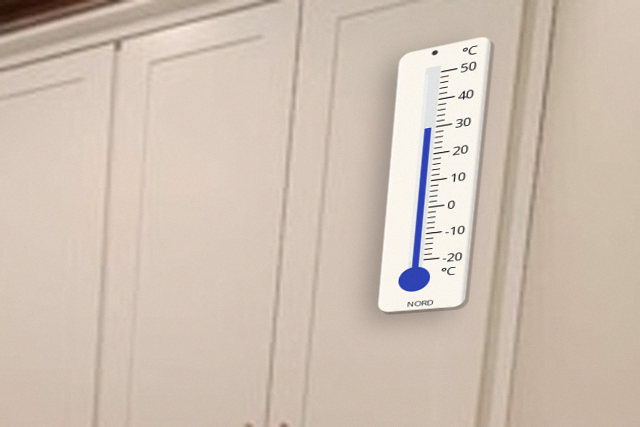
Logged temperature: 30 °C
